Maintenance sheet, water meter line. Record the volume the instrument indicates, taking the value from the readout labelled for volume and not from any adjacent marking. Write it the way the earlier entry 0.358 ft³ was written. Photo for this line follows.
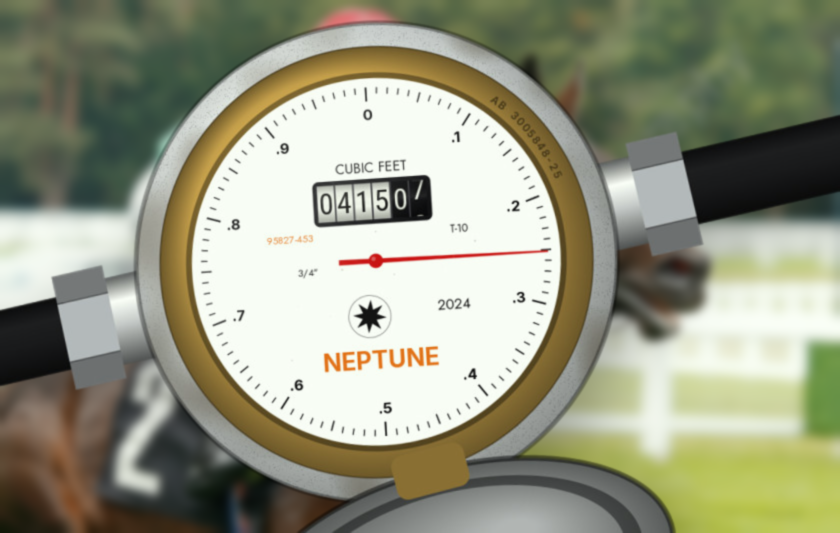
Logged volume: 41507.25 ft³
